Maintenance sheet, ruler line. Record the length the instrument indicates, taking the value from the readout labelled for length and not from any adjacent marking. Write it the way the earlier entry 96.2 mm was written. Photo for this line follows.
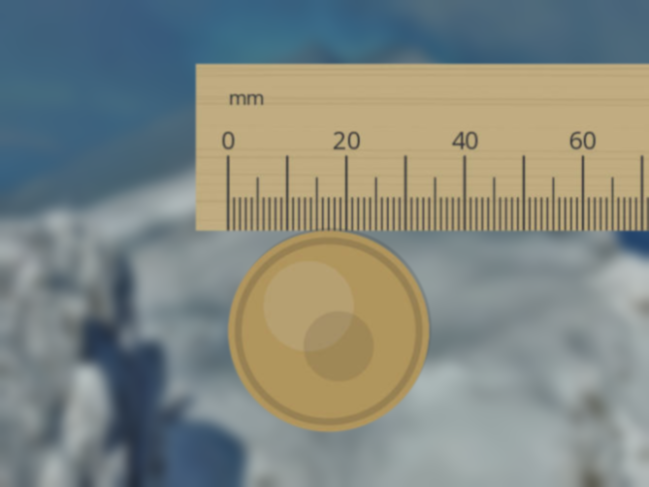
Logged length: 34 mm
